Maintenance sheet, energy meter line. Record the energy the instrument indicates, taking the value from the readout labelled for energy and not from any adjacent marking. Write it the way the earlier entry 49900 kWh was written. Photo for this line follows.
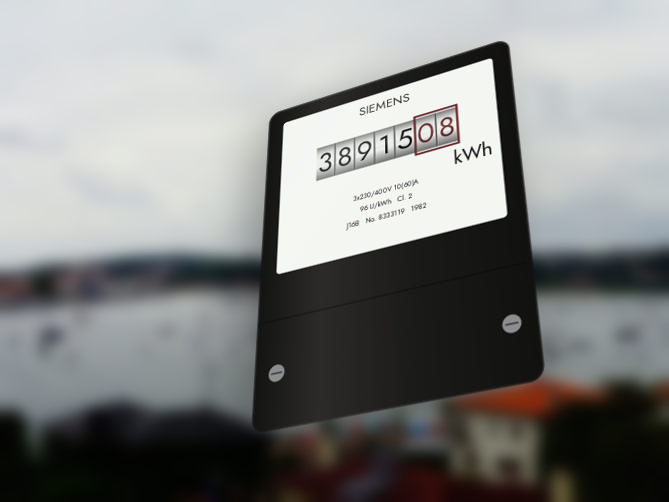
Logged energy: 38915.08 kWh
